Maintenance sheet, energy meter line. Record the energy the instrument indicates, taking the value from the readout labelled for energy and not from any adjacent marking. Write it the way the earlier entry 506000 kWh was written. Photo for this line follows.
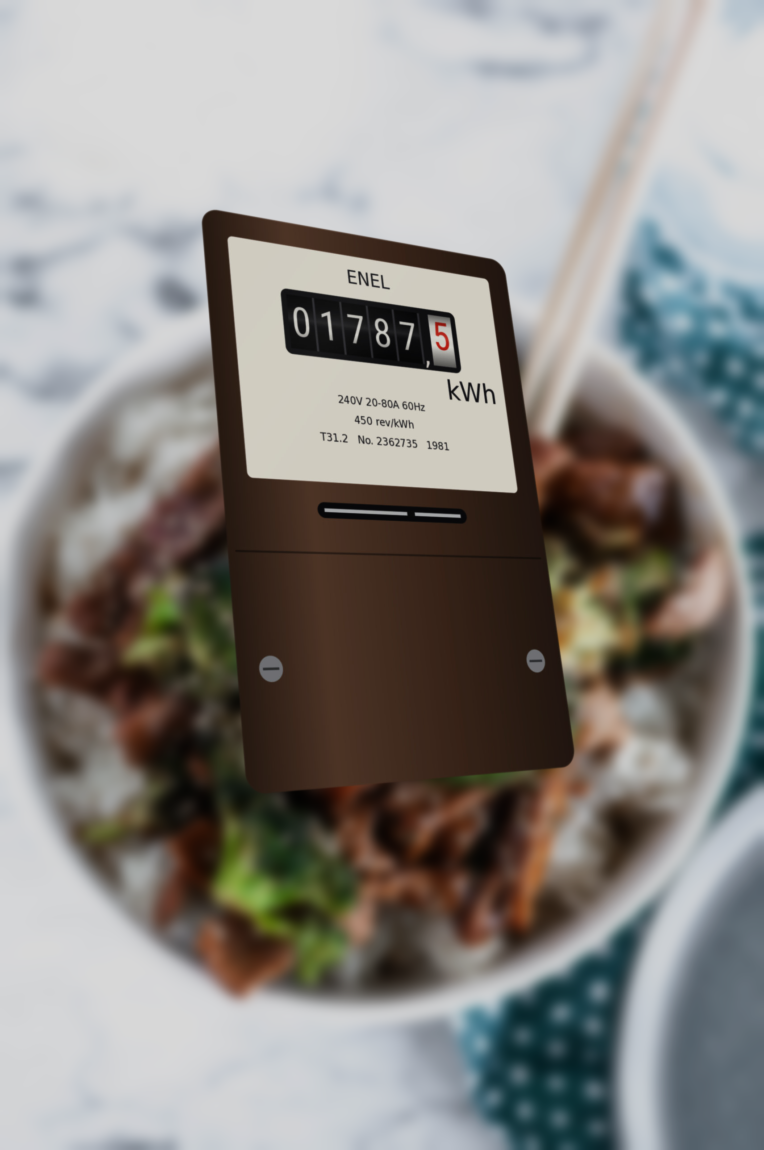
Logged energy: 1787.5 kWh
